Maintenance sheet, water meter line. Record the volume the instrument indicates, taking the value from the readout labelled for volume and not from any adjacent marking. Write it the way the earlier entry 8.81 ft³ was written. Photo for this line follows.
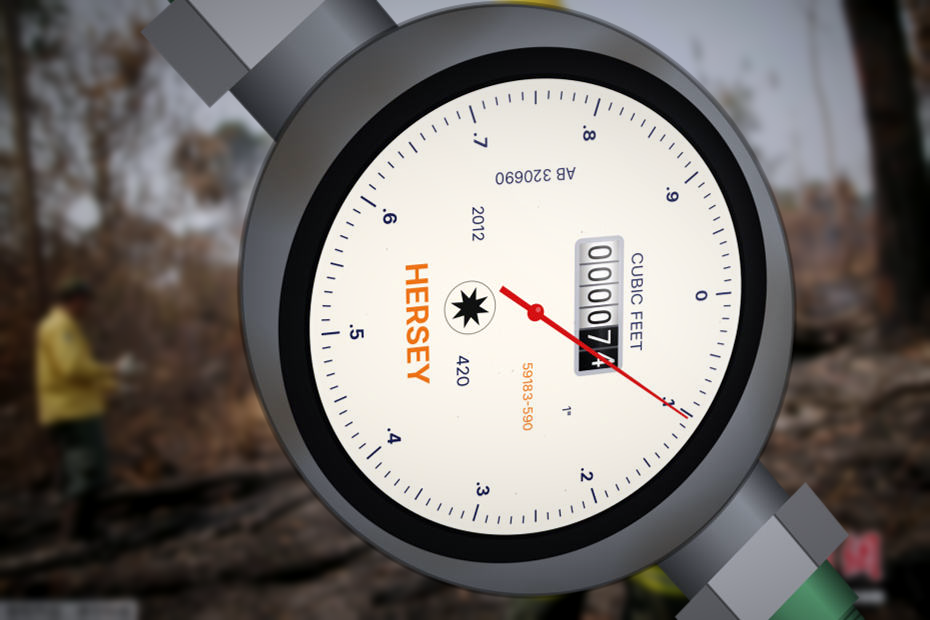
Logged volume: 74.10 ft³
